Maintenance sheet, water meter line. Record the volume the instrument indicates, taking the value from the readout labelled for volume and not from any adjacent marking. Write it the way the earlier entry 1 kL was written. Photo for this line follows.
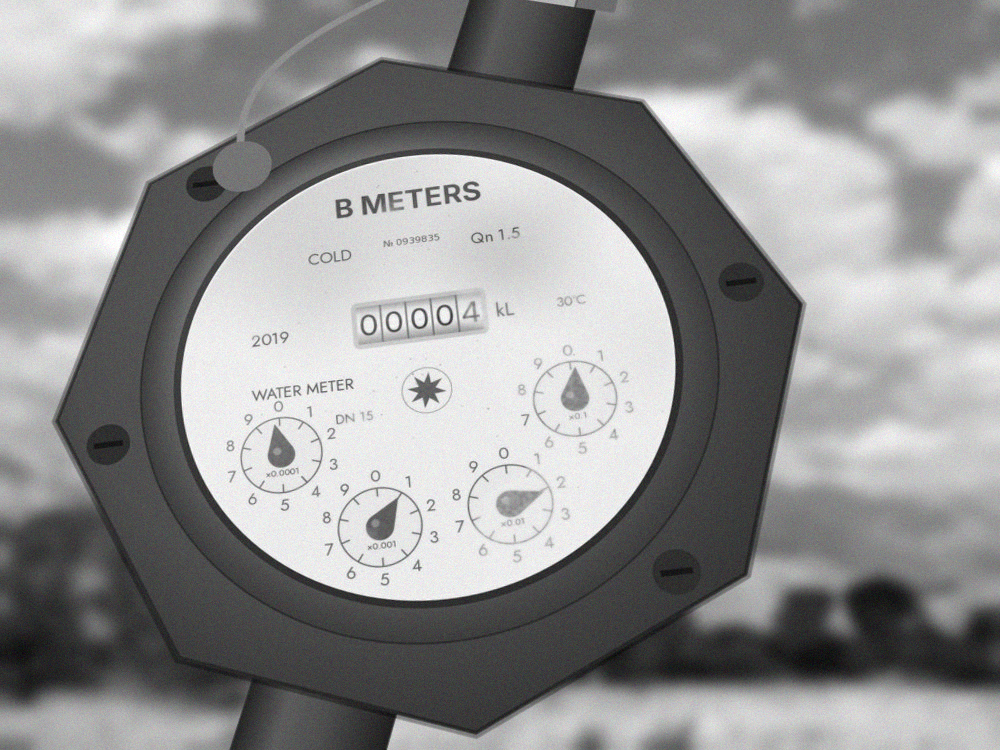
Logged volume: 4.0209 kL
